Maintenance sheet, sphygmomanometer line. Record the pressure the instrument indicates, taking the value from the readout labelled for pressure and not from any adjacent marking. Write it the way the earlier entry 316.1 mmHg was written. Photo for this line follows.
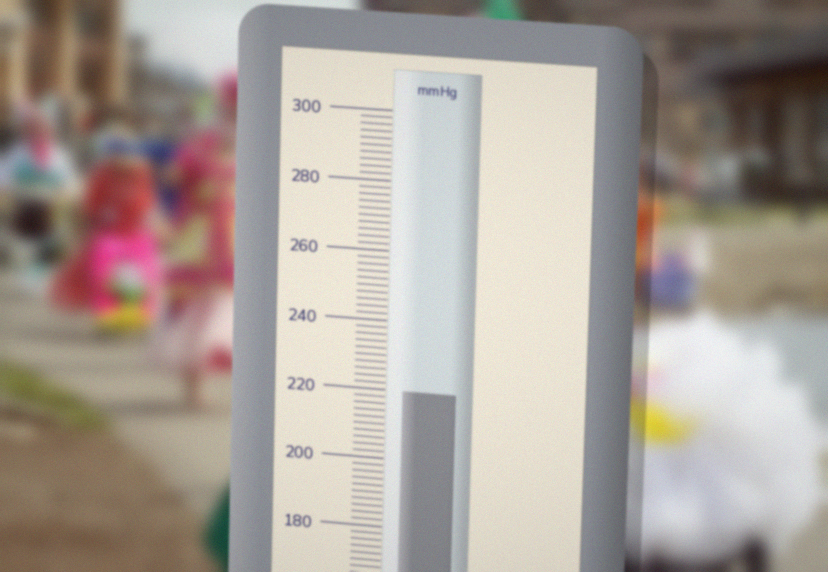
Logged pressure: 220 mmHg
